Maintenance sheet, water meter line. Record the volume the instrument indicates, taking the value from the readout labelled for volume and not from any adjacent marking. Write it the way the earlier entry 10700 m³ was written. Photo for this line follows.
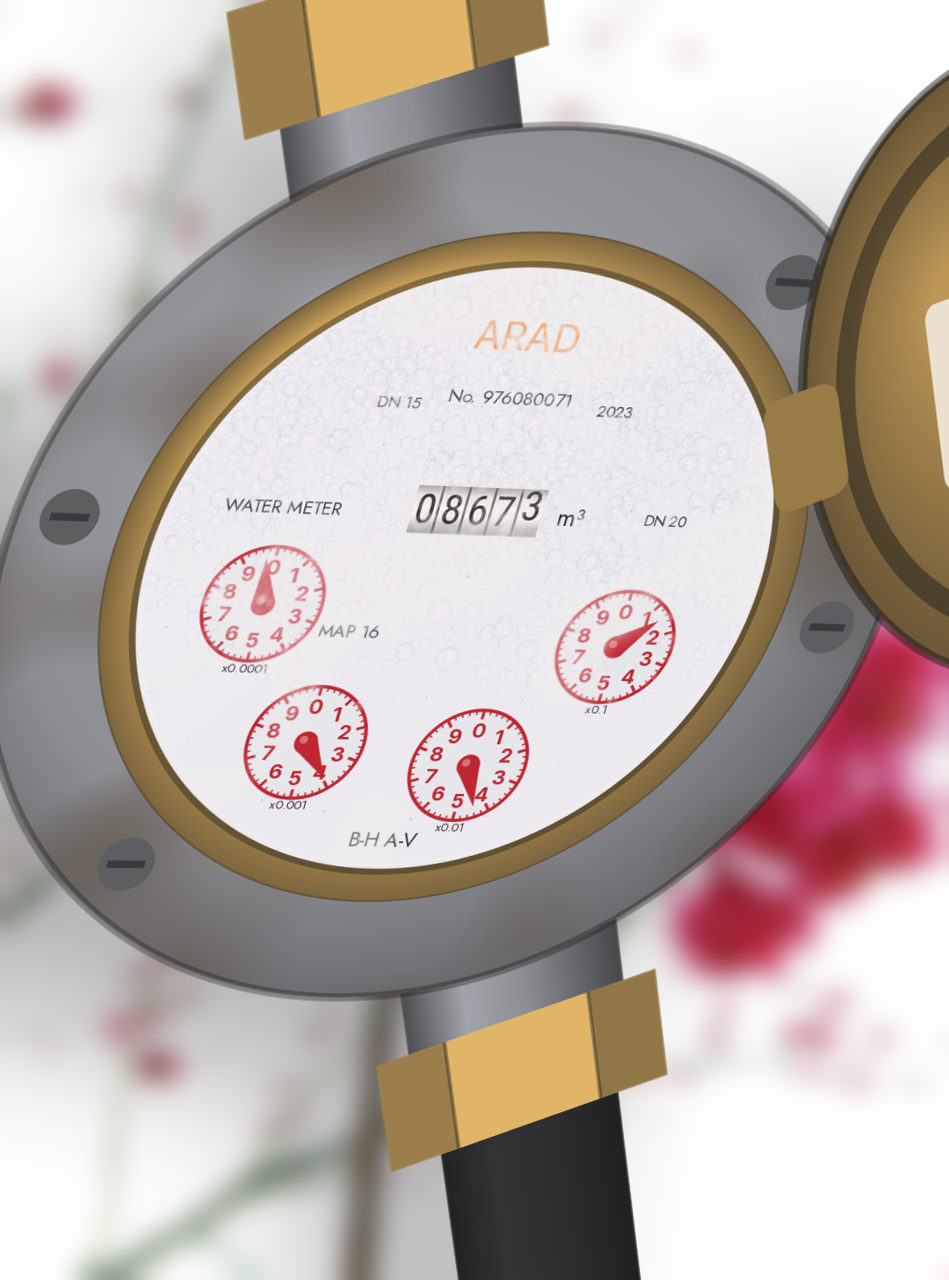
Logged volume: 8673.1439 m³
